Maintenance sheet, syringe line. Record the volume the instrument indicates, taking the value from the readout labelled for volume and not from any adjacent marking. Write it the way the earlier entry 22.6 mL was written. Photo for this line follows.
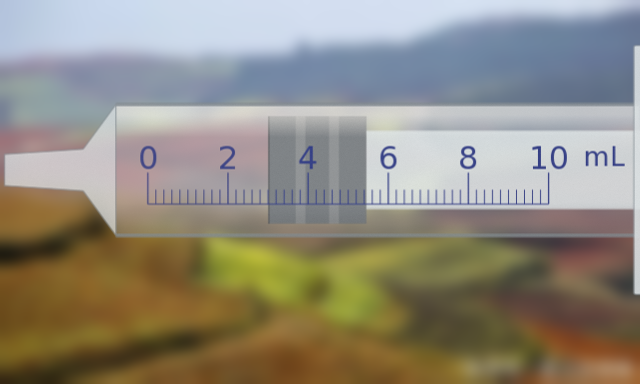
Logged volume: 3 mL
